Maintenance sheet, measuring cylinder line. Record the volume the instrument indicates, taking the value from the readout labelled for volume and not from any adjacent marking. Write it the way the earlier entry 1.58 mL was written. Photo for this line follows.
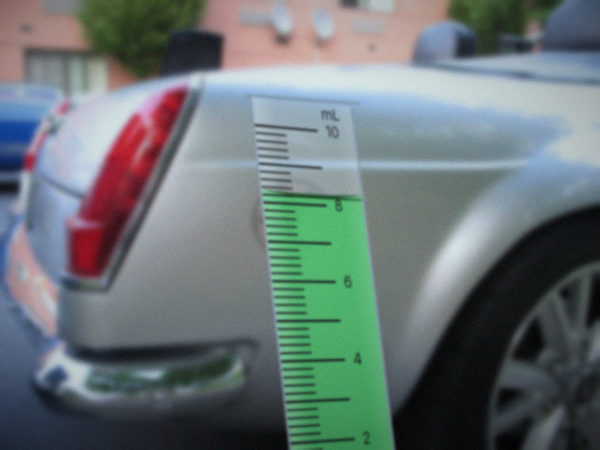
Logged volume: 8.2 mL
